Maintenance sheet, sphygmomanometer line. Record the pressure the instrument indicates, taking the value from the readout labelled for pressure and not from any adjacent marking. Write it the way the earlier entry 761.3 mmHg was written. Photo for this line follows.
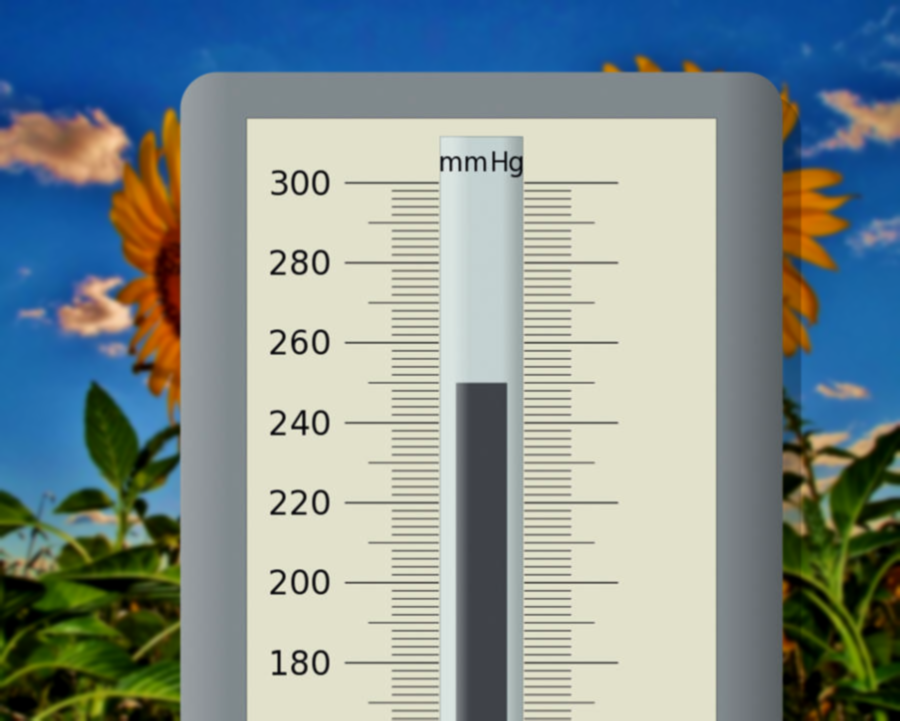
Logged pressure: 250 mmHg
